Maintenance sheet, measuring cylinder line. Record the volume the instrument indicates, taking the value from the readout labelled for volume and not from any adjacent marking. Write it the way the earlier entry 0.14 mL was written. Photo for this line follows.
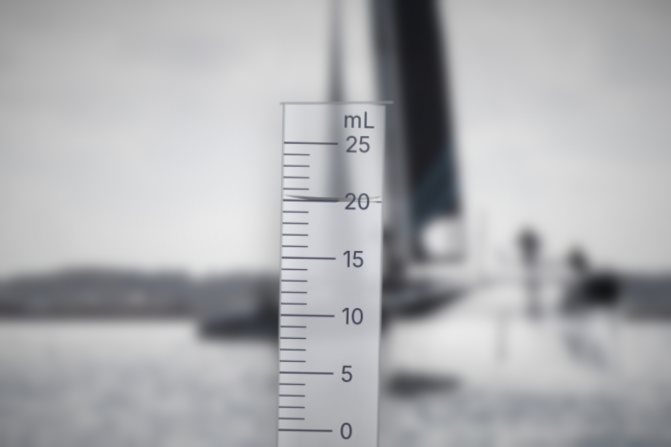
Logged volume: 20 mL
